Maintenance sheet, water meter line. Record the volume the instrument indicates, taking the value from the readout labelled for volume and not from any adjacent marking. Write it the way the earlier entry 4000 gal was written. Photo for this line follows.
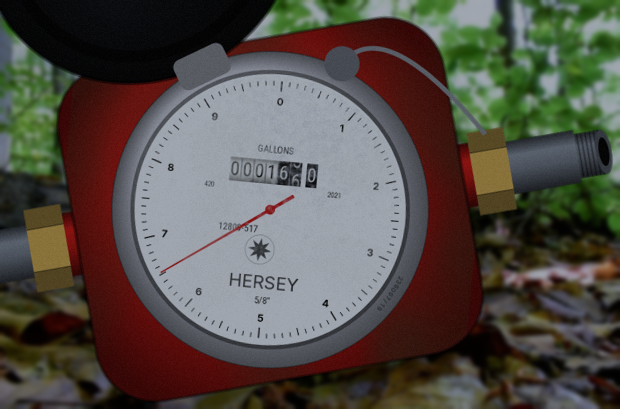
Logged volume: 1656.5 gal
